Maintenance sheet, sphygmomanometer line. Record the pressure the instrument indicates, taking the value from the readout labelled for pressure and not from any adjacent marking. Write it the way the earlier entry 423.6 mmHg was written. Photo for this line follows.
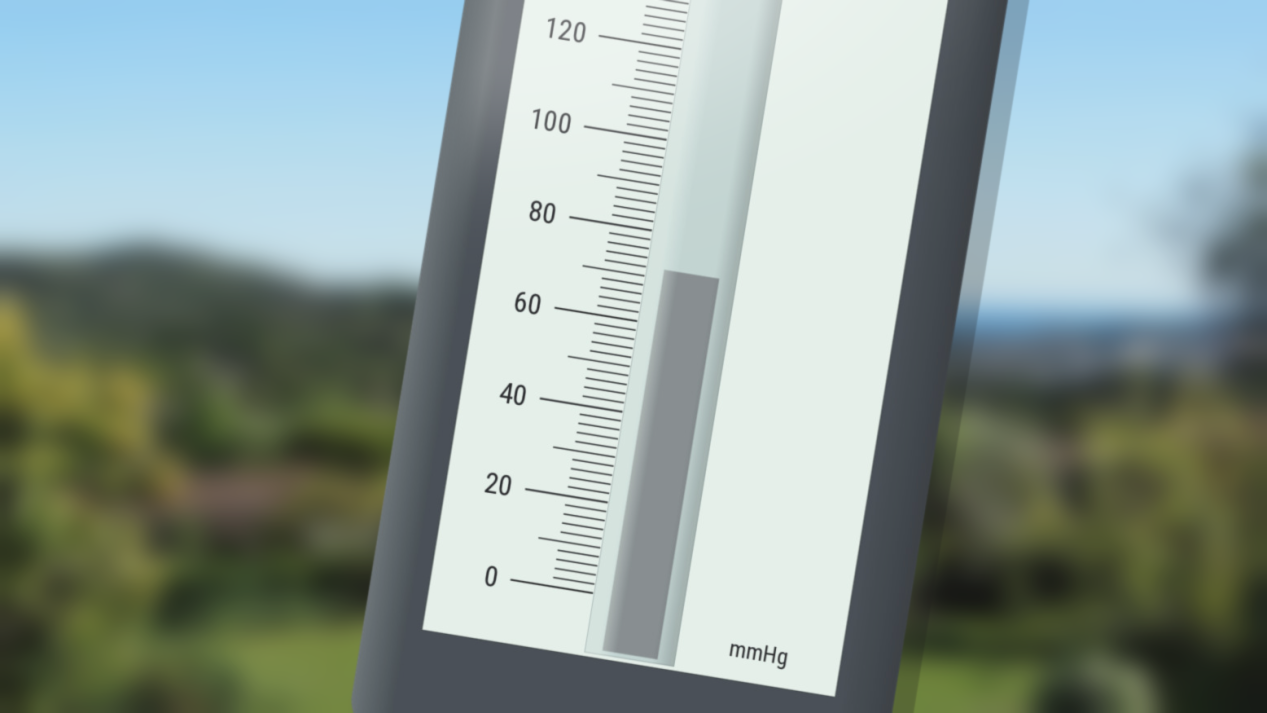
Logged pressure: 72 mmHg
